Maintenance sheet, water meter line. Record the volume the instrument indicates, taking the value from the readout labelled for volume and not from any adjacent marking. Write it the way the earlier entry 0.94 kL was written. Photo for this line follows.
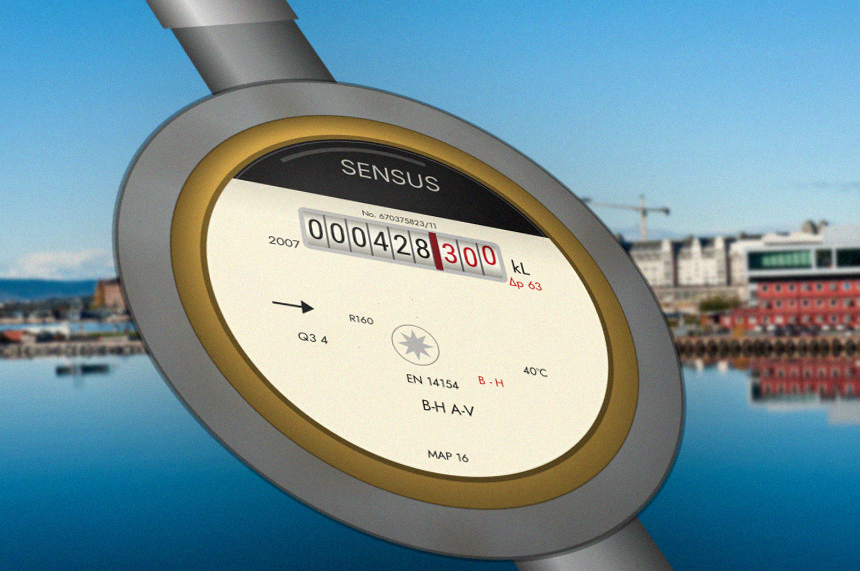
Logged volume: 428.300 kL
